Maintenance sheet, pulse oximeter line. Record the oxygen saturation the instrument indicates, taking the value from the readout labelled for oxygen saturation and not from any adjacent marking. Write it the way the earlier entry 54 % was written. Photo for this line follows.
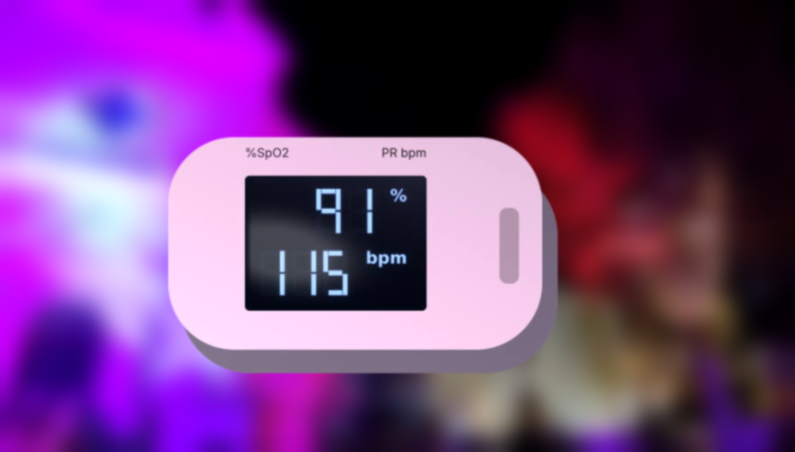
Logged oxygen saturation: 91 %
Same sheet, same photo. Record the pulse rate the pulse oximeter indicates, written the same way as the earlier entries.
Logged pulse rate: 115 bpm
